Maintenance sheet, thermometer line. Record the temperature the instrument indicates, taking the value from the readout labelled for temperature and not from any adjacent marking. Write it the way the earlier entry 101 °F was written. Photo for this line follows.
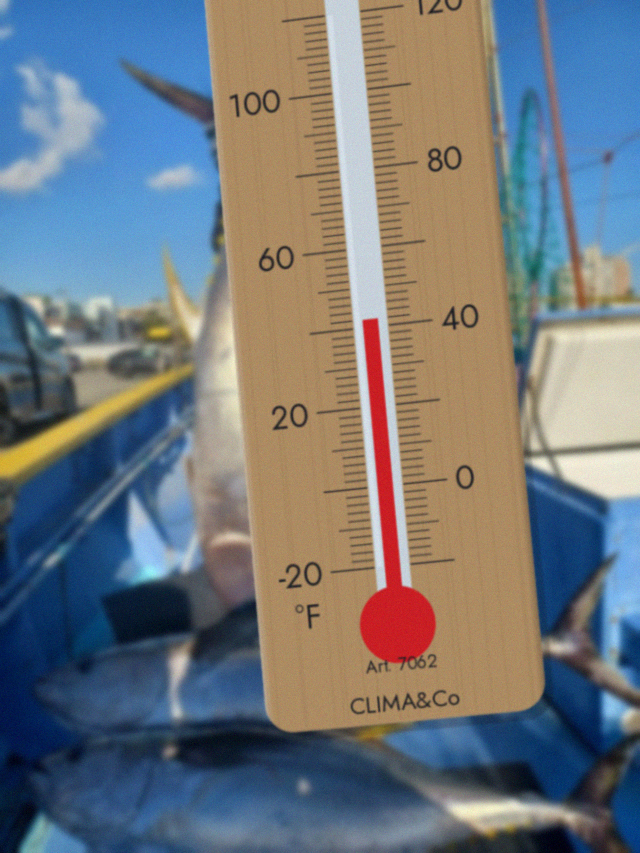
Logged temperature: 42 °F
